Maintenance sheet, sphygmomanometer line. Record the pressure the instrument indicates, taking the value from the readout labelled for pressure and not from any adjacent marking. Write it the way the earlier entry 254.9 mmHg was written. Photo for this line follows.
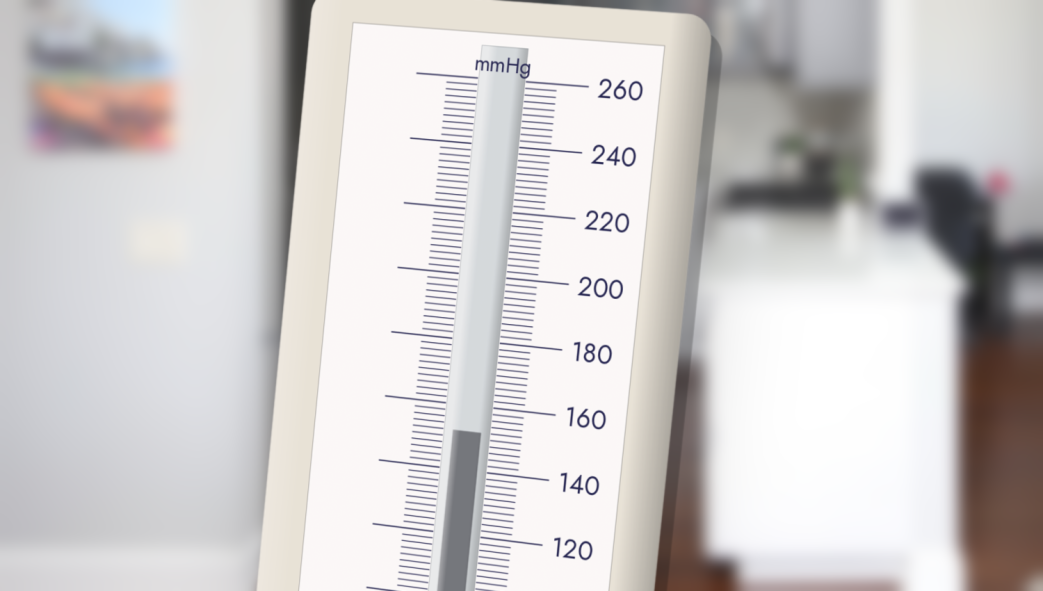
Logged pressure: 152 mmHg
